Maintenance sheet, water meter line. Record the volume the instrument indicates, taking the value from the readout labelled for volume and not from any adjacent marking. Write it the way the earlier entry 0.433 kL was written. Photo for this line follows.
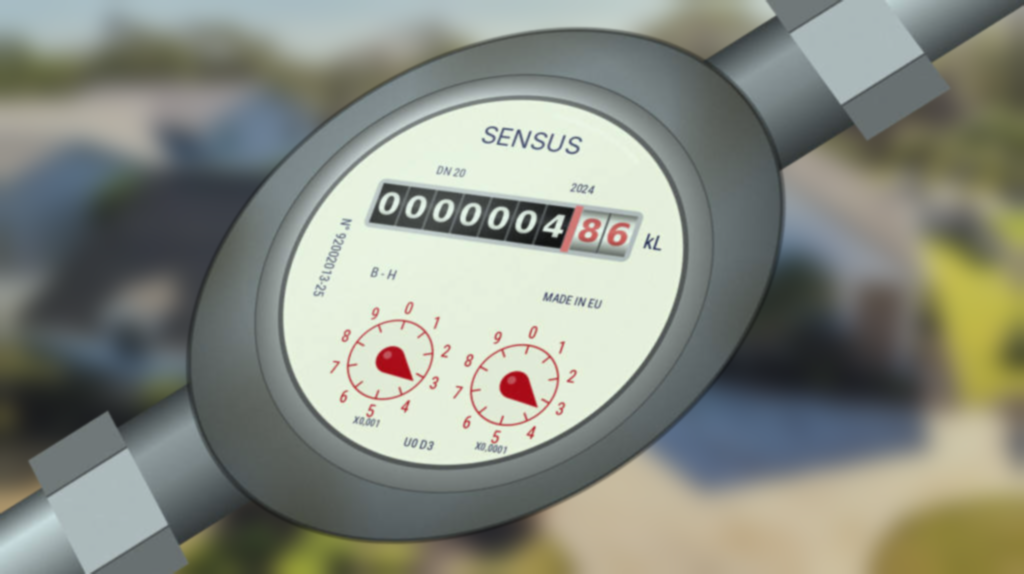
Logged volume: 4.8633 kL
